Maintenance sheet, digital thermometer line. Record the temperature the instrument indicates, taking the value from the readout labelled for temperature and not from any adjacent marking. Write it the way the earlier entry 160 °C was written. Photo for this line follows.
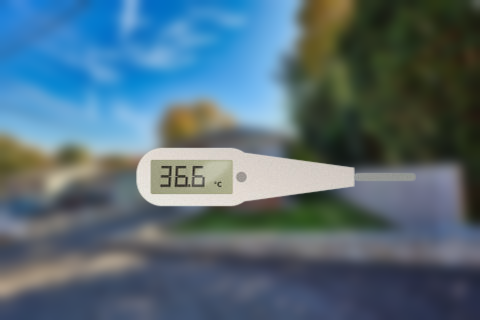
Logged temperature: 36.6 °C
